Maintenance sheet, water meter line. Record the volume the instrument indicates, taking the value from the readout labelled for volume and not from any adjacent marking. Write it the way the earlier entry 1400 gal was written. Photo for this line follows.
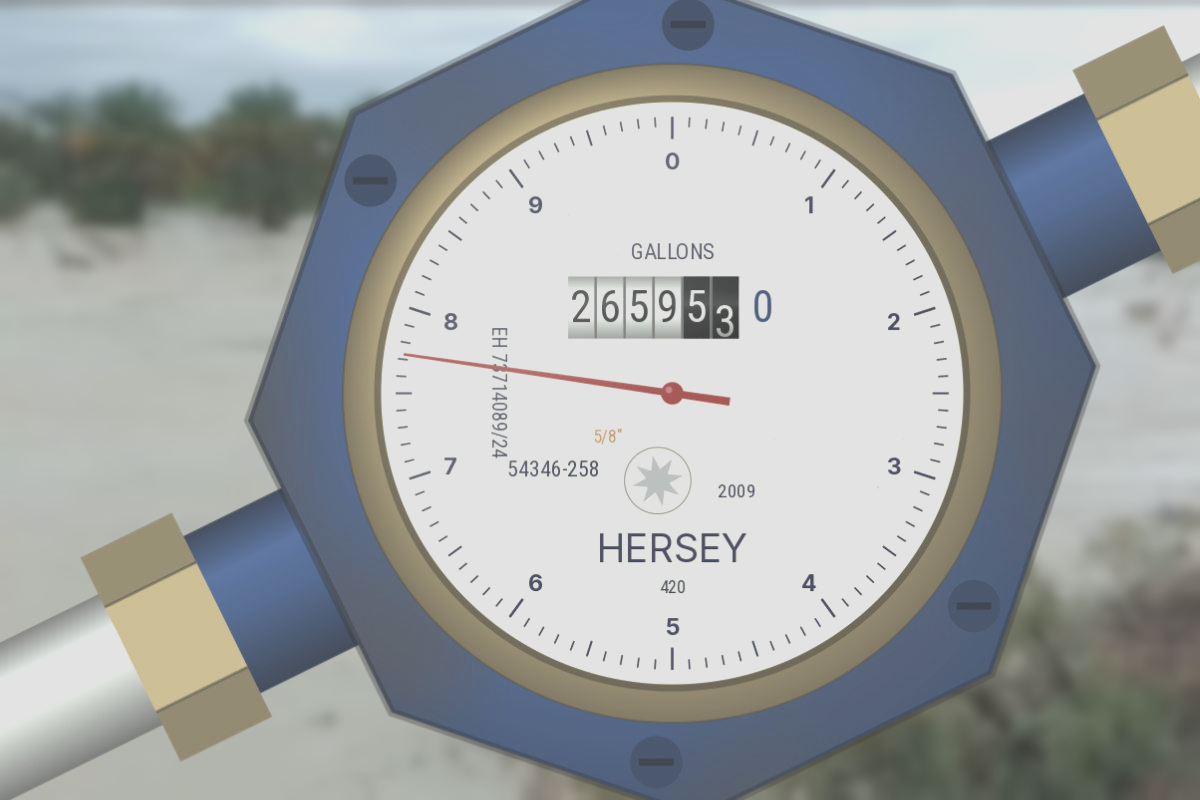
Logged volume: 2659527.7 gal
